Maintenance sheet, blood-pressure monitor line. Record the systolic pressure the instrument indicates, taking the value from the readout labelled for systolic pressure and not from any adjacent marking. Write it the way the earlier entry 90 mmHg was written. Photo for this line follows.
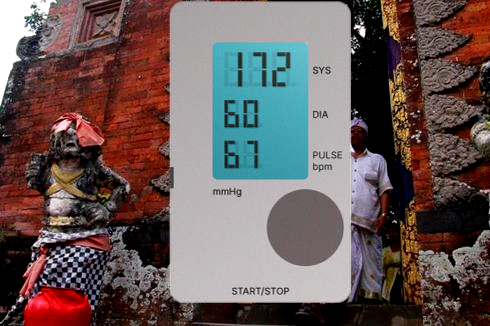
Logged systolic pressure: 172 mmHg
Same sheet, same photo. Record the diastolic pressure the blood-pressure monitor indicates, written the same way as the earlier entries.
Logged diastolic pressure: 60 mmHg
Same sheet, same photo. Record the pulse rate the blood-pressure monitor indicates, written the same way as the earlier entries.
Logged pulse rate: 67 bpm
